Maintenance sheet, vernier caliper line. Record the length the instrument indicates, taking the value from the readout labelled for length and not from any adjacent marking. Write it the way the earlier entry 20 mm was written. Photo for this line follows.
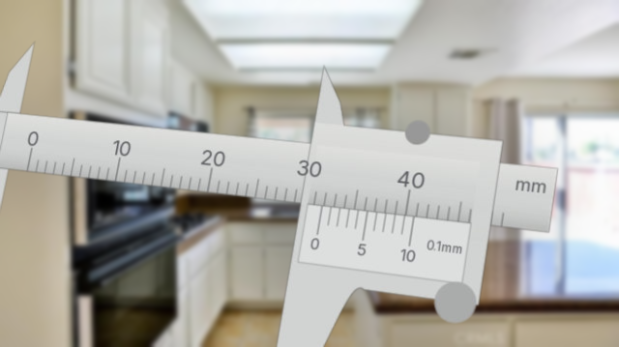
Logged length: 31.8 mm
